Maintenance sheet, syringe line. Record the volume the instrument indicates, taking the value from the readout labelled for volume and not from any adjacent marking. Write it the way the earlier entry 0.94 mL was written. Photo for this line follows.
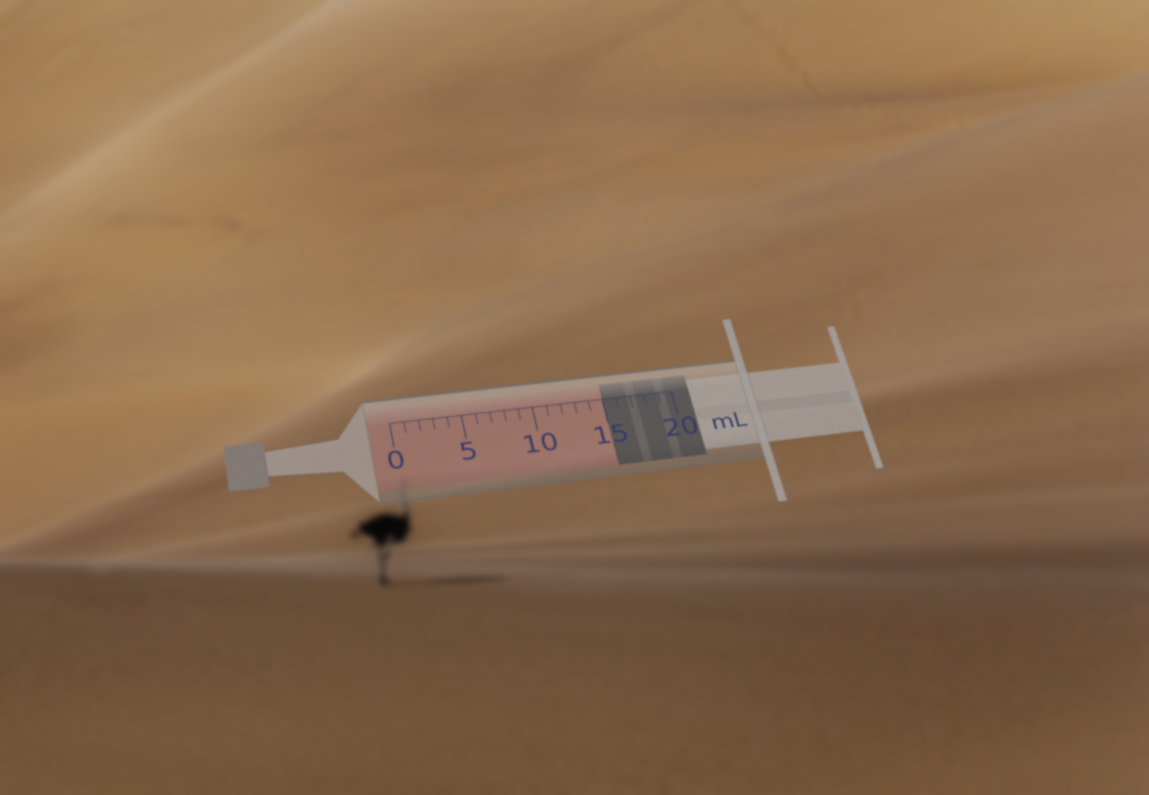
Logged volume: 15 mL
